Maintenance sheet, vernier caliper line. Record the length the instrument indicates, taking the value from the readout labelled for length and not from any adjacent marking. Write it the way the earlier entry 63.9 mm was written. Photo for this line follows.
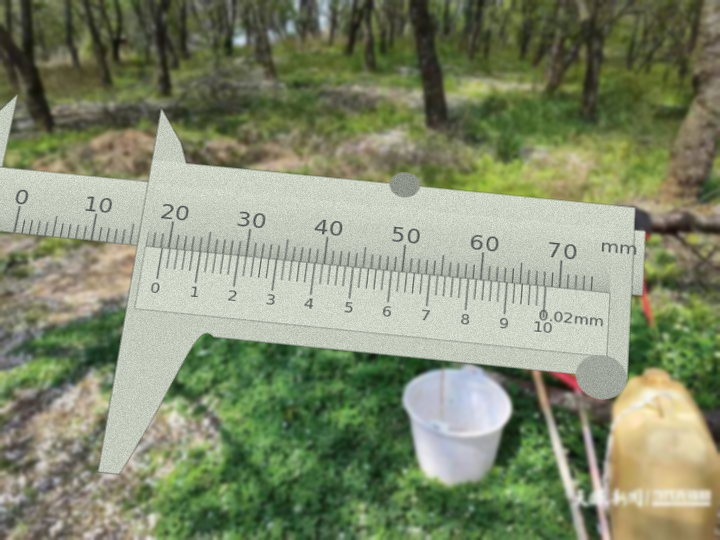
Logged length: 19.2 mm
